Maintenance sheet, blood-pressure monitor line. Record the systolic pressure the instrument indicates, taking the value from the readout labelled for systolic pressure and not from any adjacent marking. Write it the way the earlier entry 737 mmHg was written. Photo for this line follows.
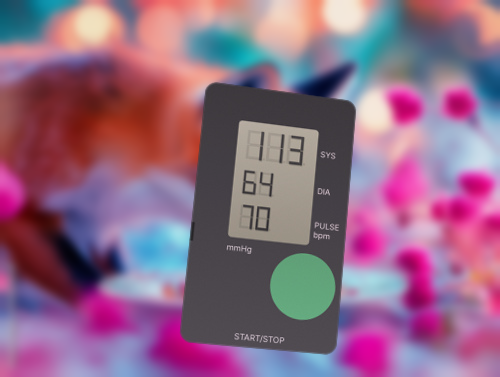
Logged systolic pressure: 113 mmHg
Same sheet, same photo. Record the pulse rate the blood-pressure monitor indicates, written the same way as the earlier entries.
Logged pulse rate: 70 bpm
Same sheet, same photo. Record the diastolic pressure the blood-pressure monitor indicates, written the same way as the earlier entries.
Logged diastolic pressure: 64 mmHg
